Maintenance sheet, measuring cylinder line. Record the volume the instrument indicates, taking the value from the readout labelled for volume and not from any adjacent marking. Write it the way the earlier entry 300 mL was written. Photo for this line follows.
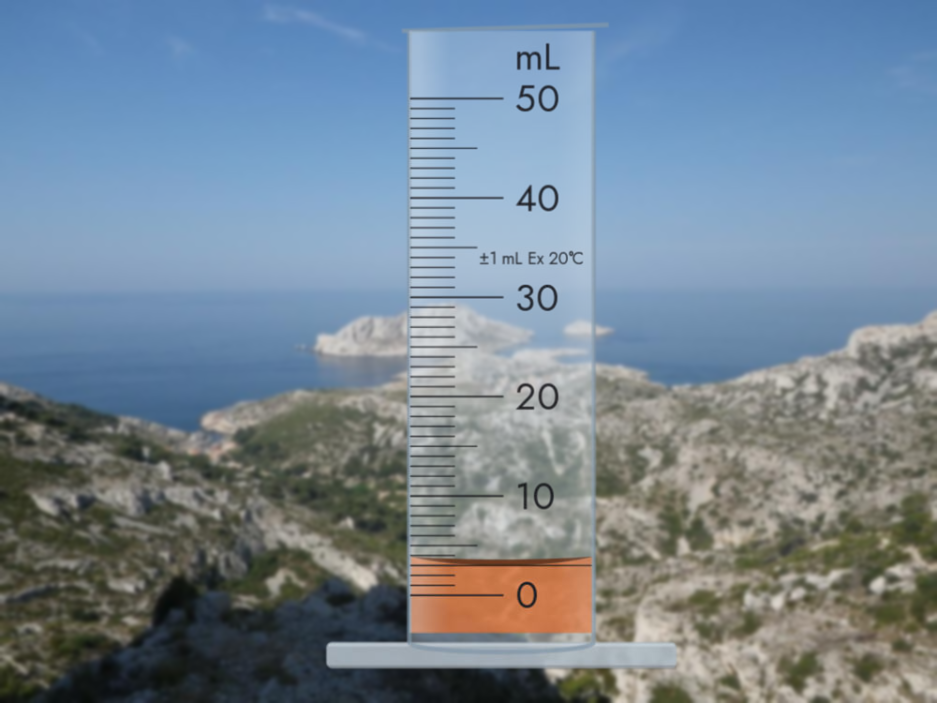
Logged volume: 3 mL
